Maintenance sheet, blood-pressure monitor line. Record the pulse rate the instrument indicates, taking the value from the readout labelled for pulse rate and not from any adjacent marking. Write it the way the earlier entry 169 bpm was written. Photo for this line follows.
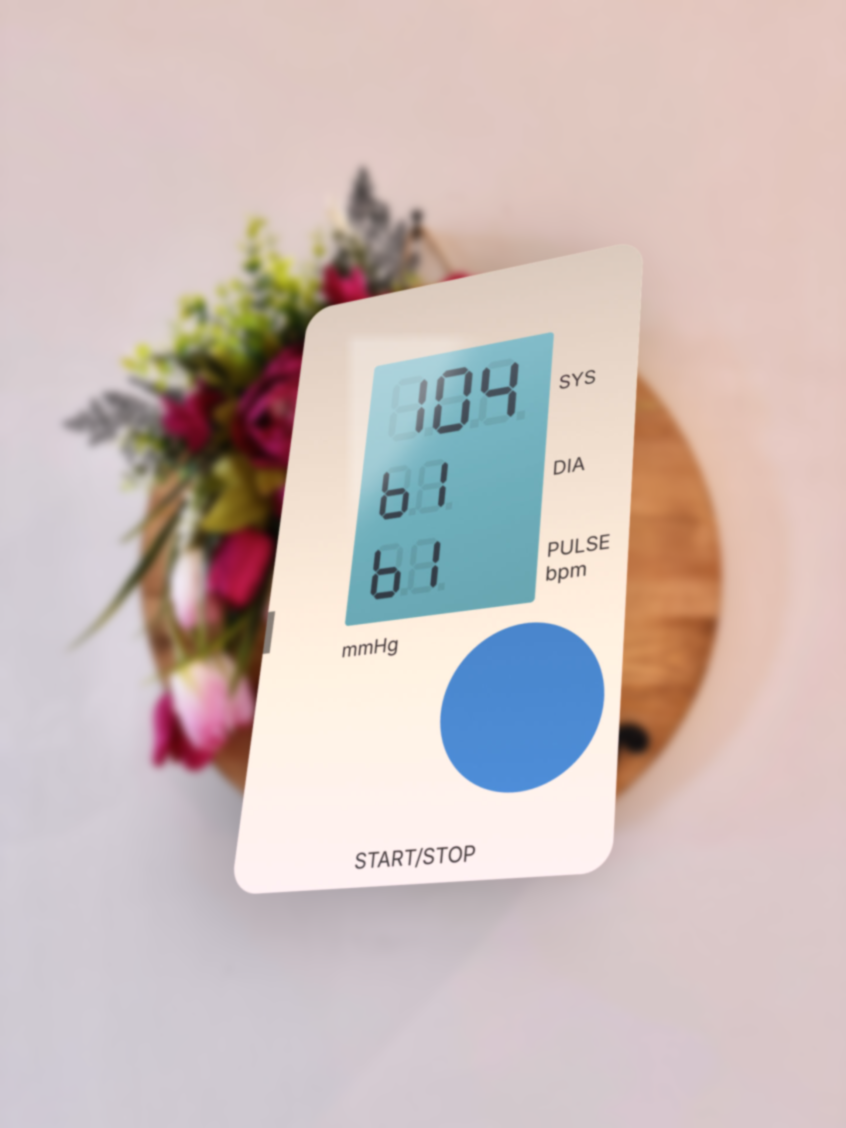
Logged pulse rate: 61 bpm
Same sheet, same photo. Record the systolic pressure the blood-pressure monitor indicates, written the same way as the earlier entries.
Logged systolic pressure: 104 mmHg
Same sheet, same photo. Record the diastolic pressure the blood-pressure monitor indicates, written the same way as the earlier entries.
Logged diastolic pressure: 61 mmHg
